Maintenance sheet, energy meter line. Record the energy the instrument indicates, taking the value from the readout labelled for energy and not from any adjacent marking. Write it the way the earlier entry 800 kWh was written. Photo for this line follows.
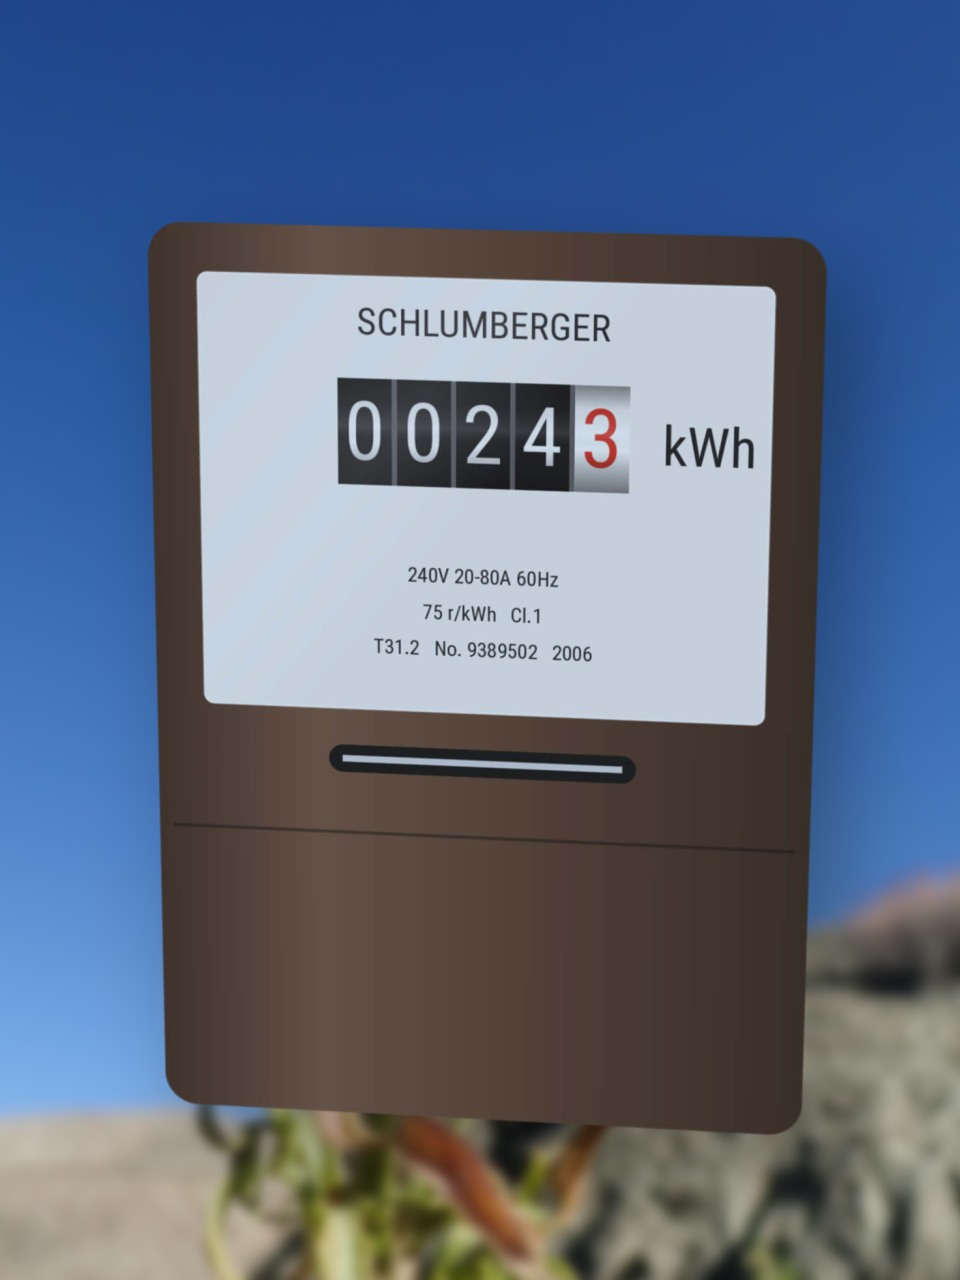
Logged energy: 24.3 kWh
